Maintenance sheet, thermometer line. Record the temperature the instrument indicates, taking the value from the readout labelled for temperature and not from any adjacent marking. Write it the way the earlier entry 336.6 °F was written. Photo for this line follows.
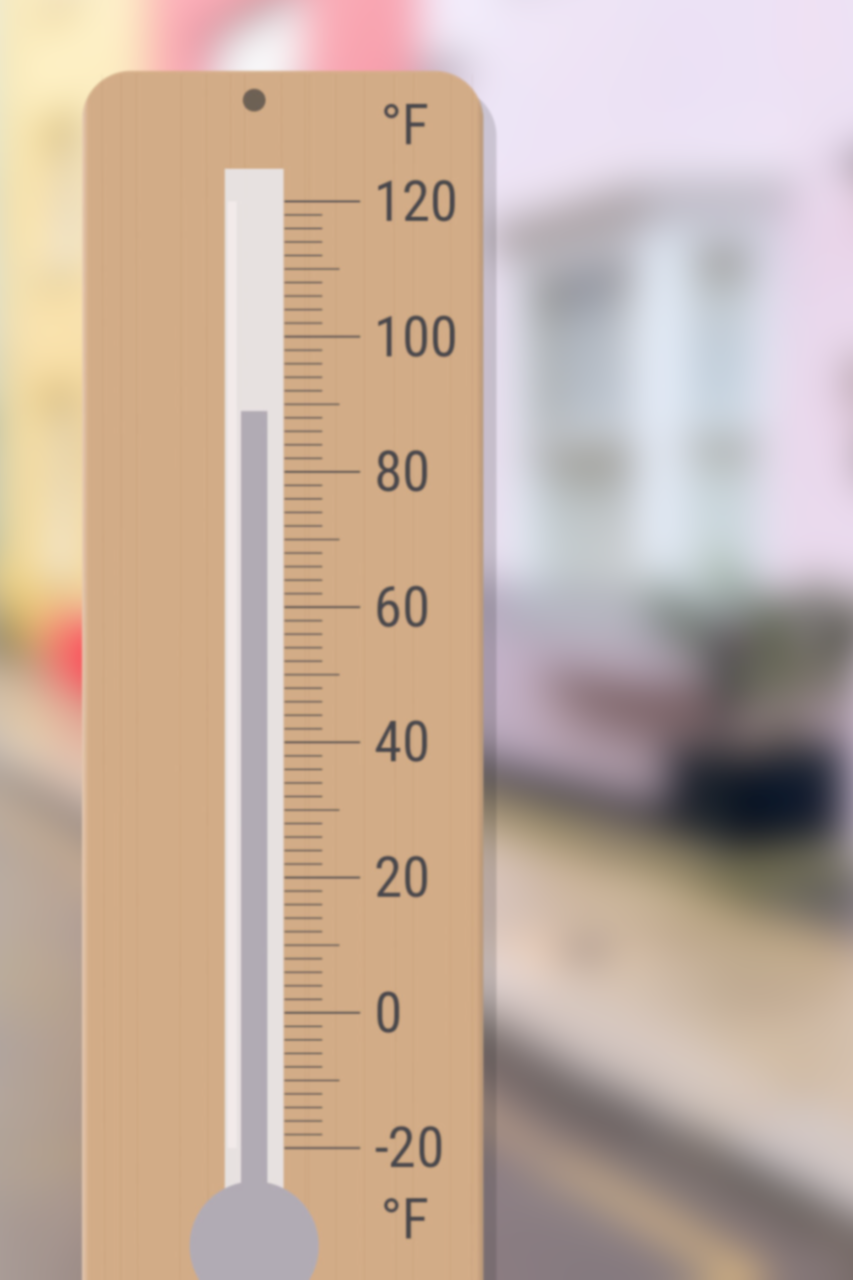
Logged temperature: 89 °F
